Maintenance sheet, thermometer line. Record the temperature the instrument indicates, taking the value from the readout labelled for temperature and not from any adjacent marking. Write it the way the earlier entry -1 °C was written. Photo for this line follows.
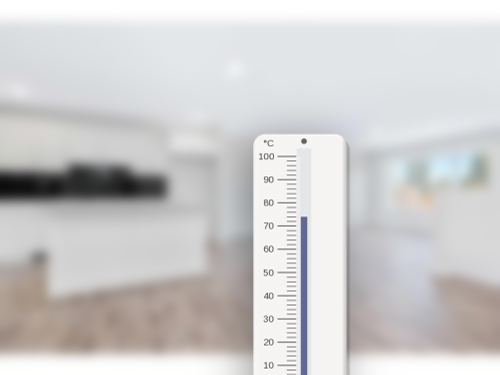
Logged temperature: 74 °C
